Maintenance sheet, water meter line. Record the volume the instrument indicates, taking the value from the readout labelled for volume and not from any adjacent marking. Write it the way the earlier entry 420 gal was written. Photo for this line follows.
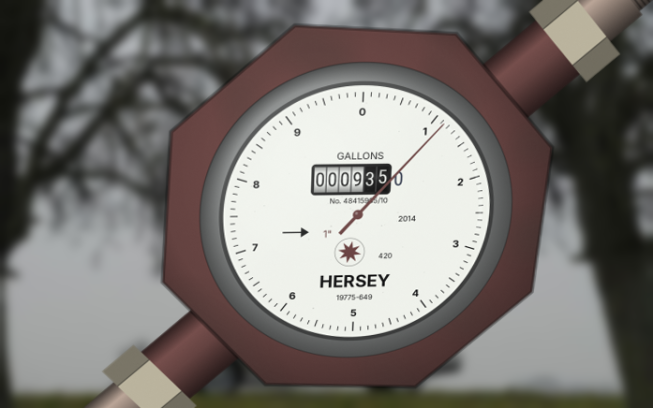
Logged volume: 9351.1 gal
